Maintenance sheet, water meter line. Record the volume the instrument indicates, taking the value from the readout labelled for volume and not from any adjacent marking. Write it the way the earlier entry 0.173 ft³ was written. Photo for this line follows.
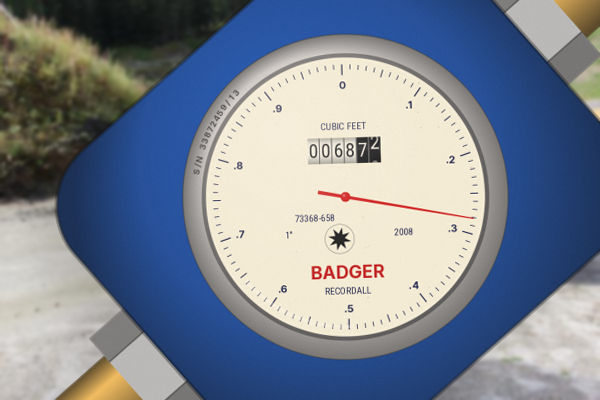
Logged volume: 6872.28 ft³
